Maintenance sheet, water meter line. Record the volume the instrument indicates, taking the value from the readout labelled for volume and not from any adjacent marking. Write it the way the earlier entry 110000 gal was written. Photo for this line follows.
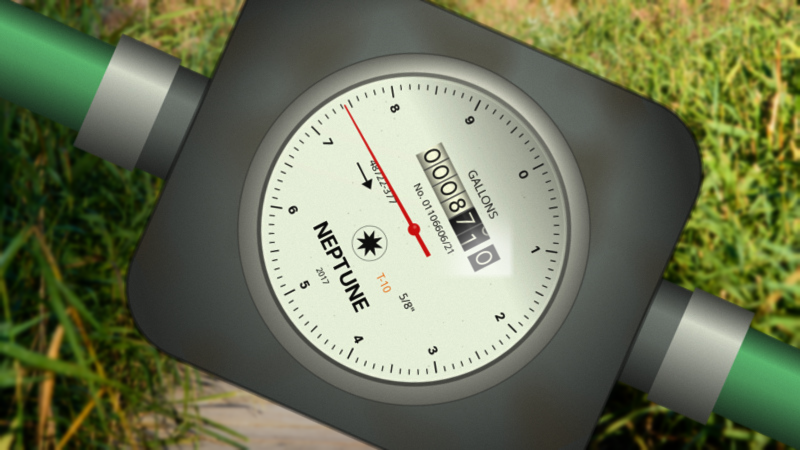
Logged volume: 8707.4 gal
